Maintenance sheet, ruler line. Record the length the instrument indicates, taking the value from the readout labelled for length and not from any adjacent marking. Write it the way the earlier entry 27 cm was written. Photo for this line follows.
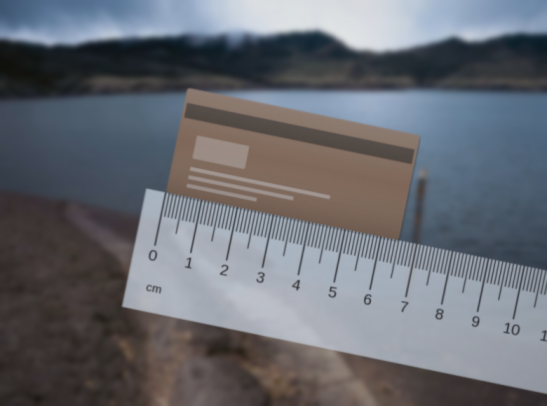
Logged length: 6.5 cm
